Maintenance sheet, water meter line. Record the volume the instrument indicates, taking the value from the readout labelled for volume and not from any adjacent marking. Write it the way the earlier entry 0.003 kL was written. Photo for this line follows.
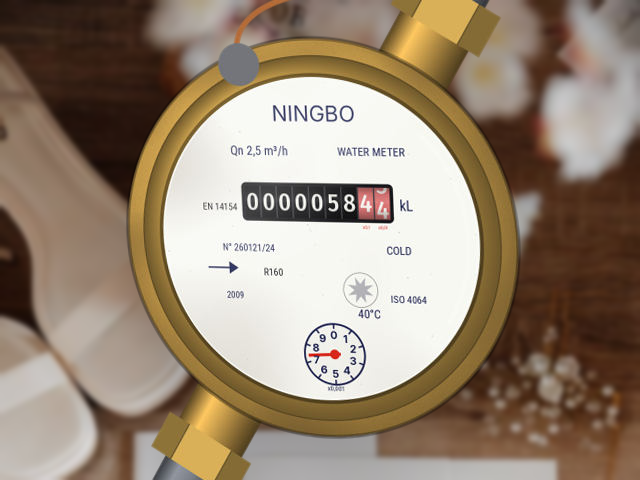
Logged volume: 58.437 kL
